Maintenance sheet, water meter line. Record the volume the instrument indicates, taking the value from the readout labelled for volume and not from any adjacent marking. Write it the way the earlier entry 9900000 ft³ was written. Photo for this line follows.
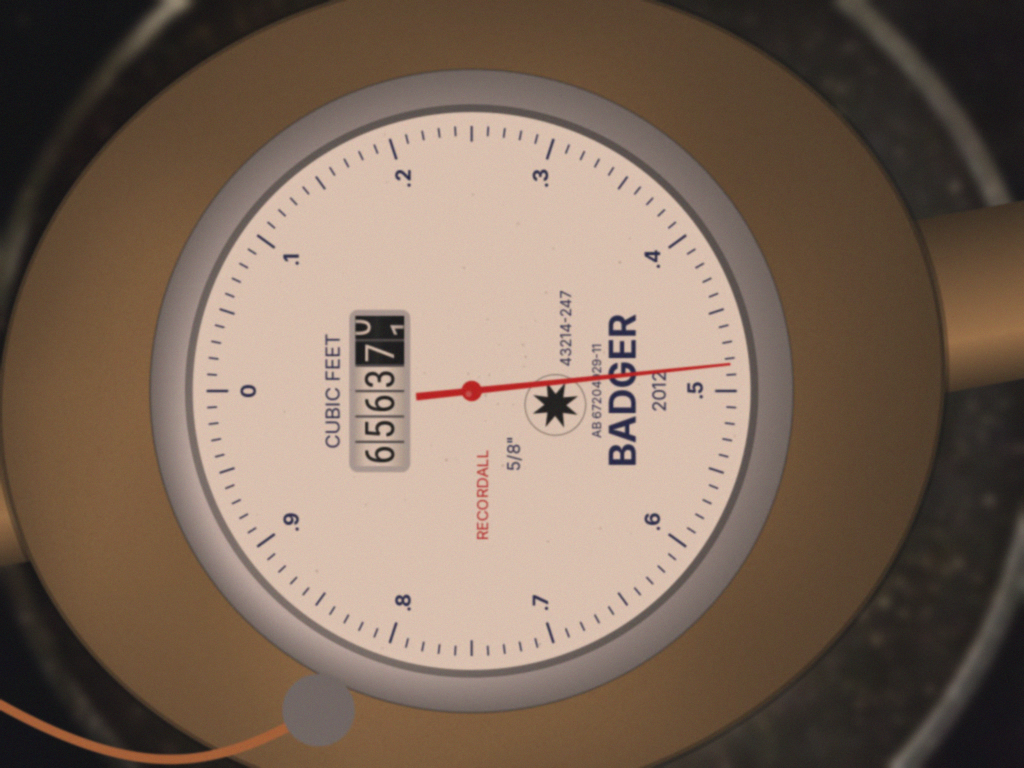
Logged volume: 656370.48 ft³
